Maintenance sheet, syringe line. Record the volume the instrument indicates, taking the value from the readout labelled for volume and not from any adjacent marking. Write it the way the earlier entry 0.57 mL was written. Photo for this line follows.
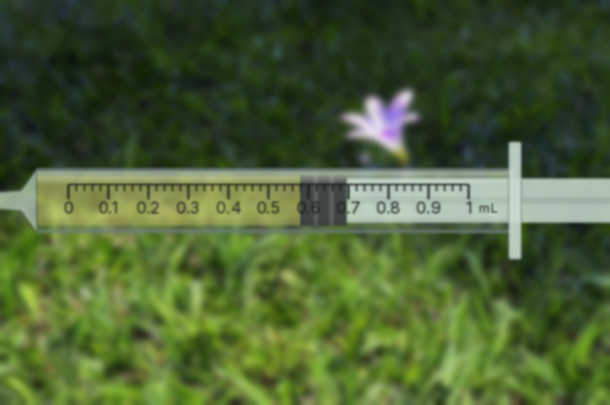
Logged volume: 0.58 mL
